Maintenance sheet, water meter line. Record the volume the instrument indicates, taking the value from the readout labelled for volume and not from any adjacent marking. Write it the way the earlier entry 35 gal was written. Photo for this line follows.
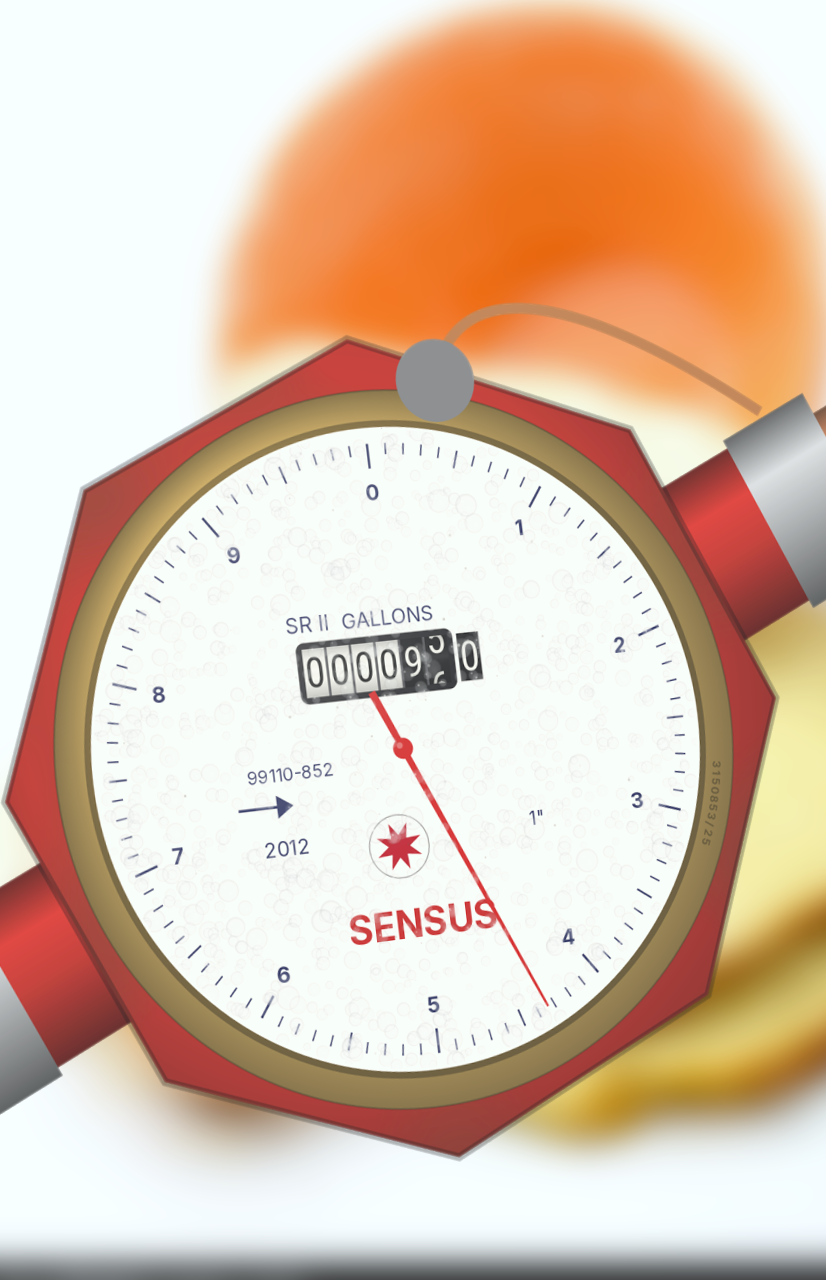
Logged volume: 954.3 gal
